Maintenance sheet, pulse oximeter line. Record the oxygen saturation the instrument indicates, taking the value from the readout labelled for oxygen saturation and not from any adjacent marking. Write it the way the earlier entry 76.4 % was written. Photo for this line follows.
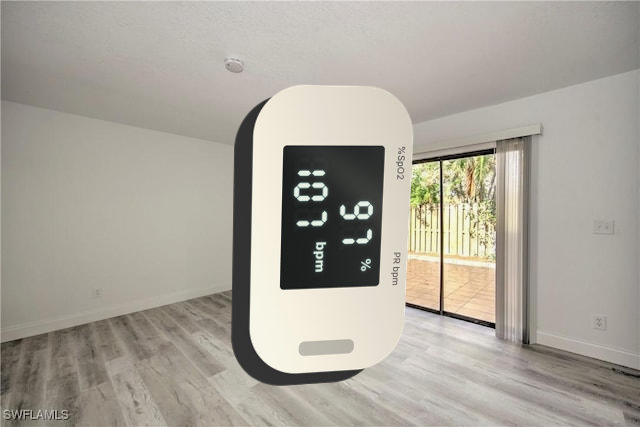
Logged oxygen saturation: 97 %
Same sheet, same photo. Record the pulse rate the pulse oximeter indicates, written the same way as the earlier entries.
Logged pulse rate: 107 bpm
